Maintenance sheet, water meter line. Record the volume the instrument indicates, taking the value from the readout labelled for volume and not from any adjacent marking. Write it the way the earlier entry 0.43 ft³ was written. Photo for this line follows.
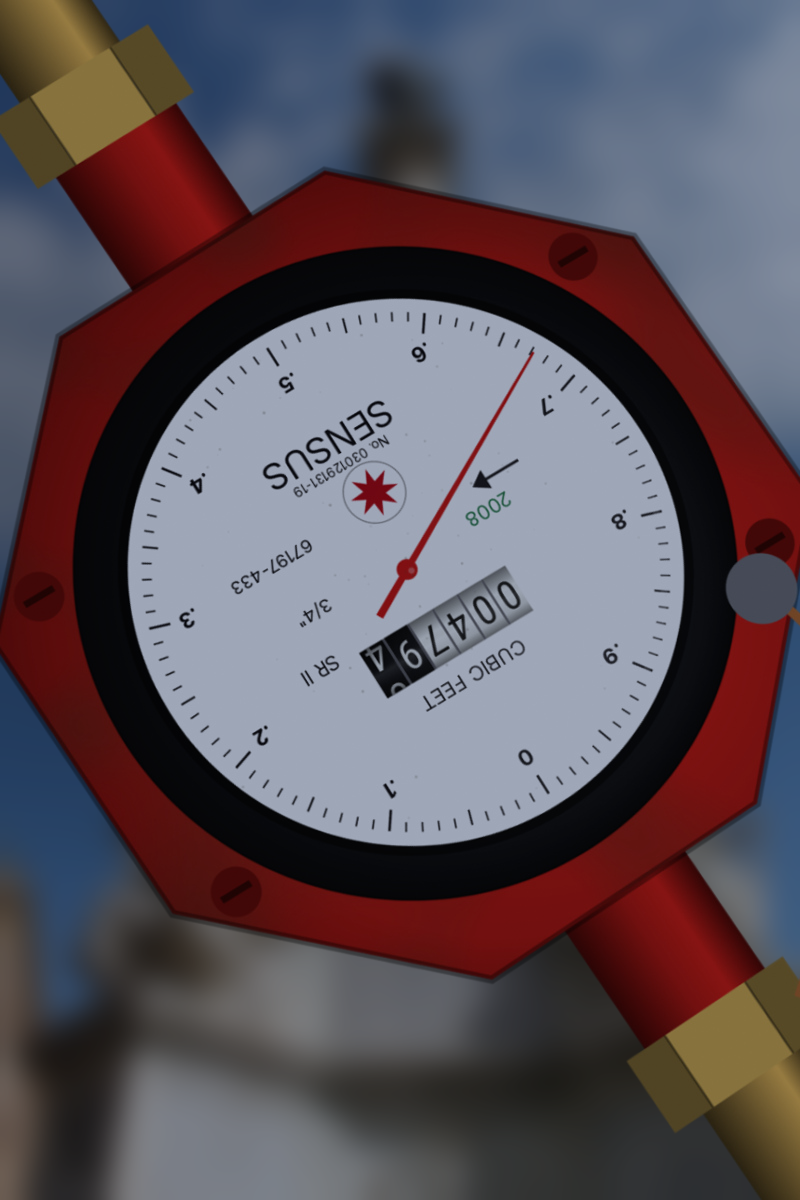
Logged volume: 4793.67 ft³
